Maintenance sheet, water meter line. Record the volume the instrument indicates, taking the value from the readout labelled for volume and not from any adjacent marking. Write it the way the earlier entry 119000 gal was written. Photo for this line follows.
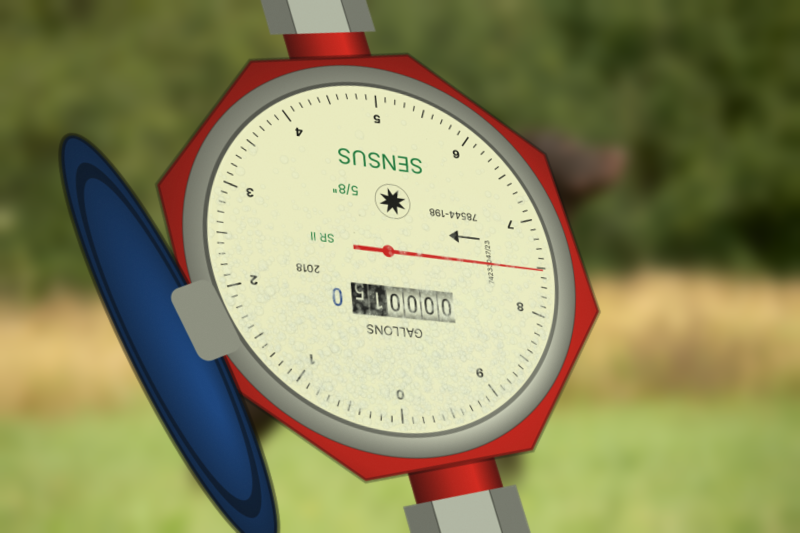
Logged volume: 147.5 gal
